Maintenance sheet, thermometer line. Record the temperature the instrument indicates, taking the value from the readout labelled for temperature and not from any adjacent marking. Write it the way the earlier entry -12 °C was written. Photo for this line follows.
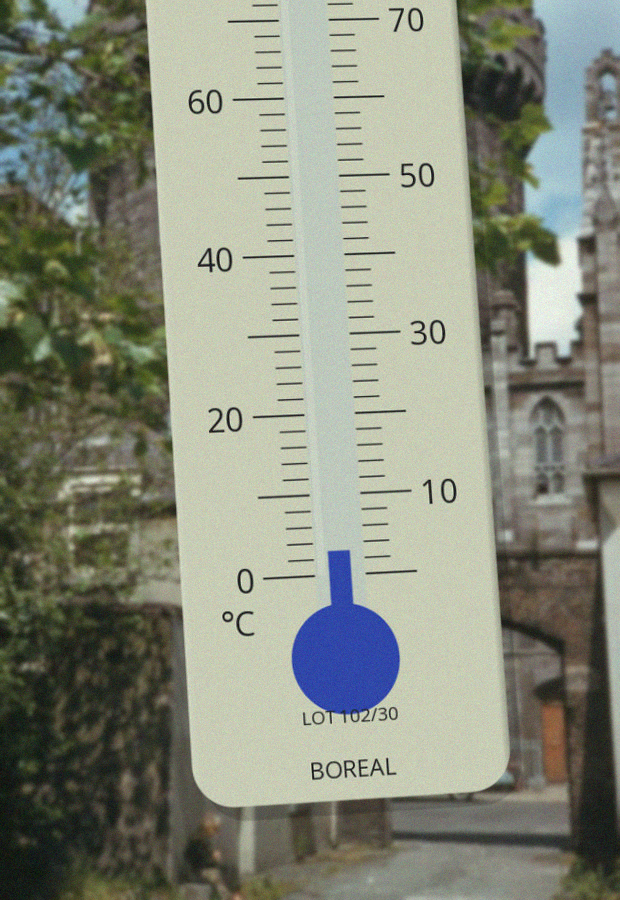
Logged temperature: 3 °C
